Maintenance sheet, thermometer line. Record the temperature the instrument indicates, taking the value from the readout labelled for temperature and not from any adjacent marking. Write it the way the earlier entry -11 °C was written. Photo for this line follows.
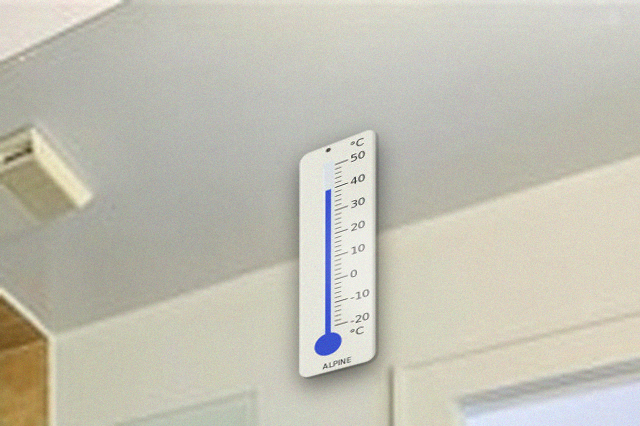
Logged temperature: 40 °C
